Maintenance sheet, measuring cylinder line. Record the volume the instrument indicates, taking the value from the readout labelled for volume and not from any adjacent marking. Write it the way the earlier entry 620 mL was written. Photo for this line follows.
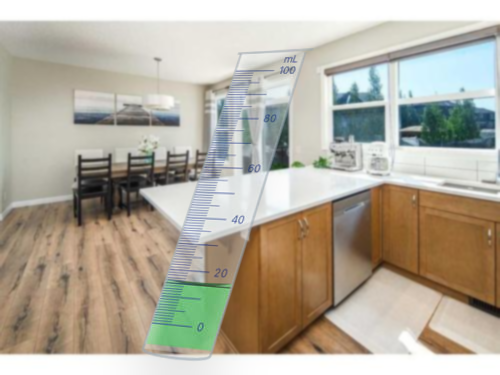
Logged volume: 15 mL
